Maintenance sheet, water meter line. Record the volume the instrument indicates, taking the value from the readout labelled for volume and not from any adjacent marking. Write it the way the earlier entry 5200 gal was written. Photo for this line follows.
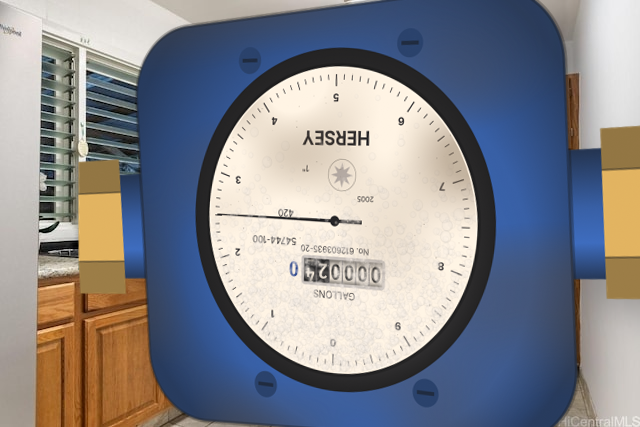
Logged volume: 242.5 gal
